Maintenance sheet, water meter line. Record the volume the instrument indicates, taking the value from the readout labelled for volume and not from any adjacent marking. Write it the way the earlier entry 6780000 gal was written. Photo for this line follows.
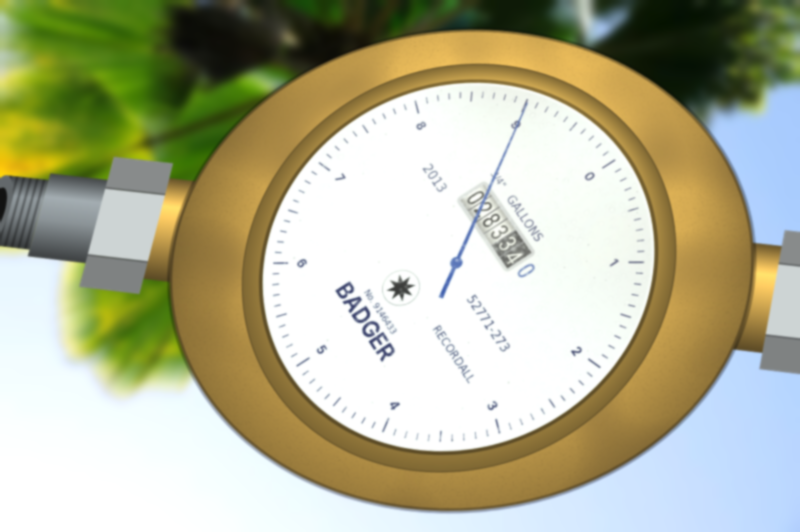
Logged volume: 283339.0 gal
